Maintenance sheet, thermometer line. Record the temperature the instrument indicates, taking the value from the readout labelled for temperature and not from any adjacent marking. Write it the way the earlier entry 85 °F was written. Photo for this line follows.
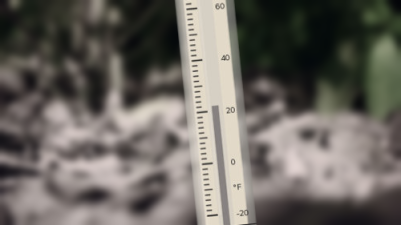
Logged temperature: 22 °F
